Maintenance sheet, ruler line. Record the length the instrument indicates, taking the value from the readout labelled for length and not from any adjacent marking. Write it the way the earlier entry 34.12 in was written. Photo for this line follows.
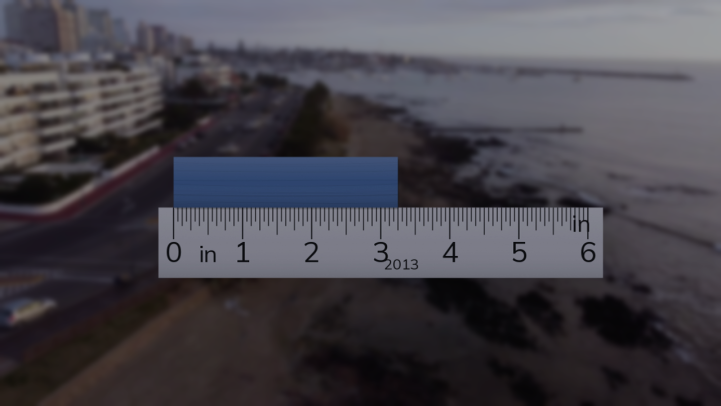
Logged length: 3.25 in
